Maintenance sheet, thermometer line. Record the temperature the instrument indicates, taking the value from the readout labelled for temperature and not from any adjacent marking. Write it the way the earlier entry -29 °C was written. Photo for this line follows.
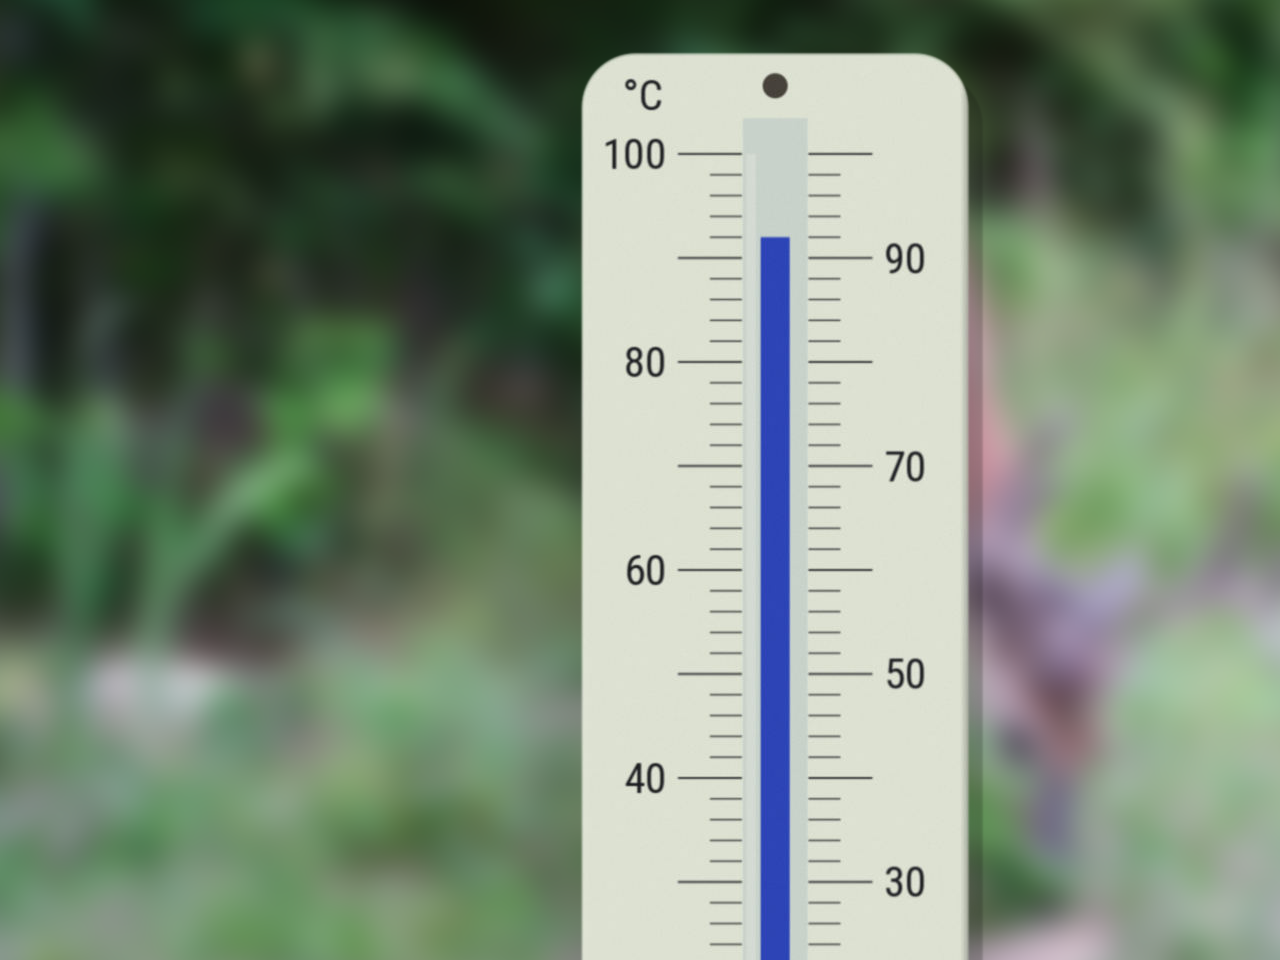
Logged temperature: 92 °C
